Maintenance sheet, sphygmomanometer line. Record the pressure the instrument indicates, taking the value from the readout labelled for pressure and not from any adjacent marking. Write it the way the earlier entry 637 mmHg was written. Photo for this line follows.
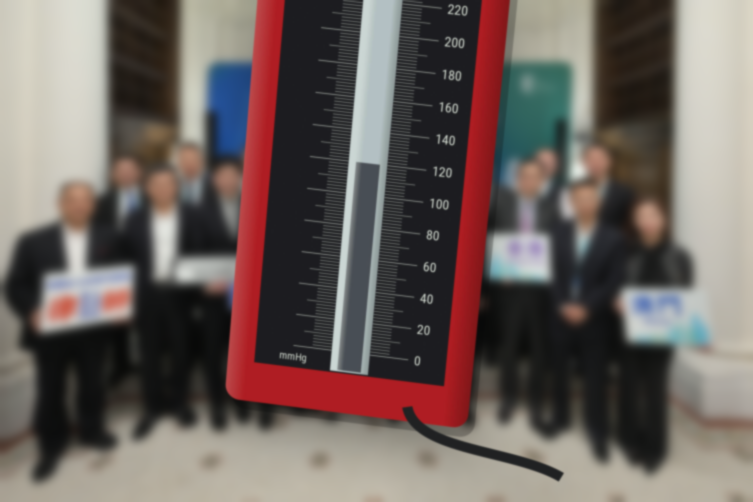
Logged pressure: 120 mmHg
